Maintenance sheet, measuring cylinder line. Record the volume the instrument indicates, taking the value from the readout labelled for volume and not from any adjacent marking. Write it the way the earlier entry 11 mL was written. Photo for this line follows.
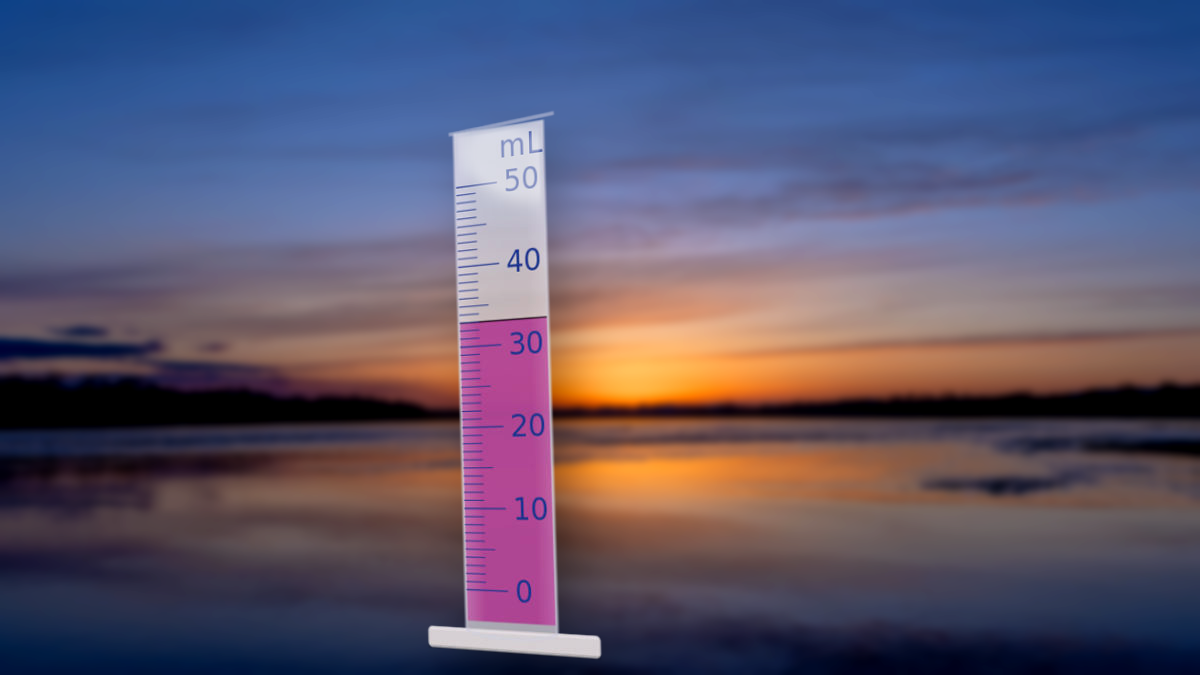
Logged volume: 33 mL
